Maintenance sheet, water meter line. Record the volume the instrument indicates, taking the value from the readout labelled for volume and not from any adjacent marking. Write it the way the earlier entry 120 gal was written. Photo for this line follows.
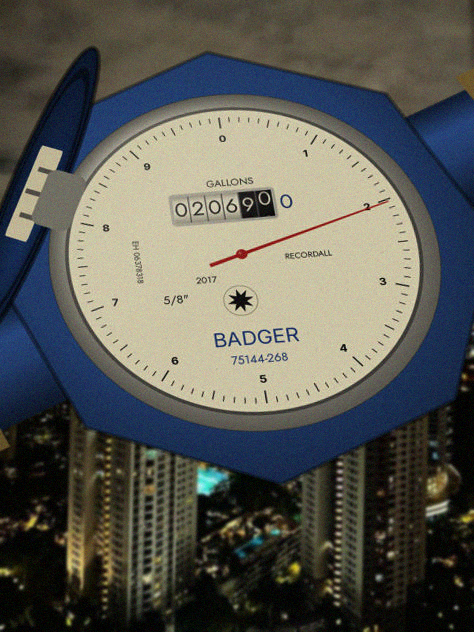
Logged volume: 206902.0 gal
